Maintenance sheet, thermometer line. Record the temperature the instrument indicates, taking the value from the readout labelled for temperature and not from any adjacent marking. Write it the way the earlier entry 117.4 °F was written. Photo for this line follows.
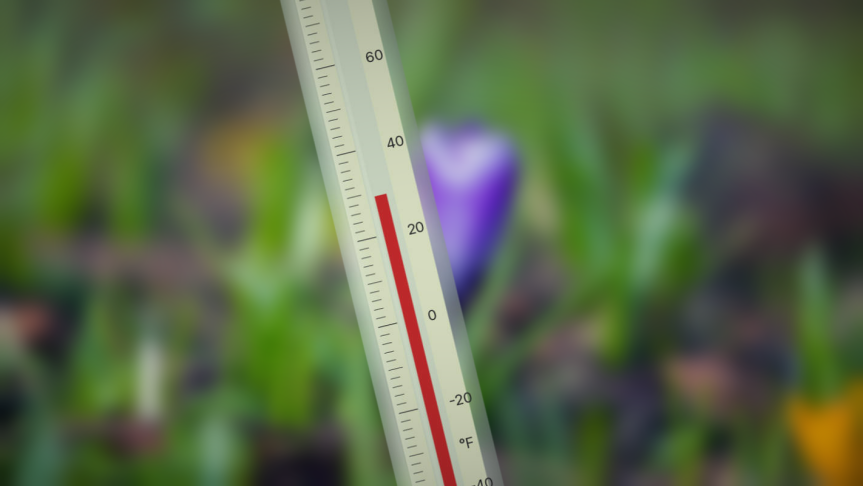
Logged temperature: 29 °F
